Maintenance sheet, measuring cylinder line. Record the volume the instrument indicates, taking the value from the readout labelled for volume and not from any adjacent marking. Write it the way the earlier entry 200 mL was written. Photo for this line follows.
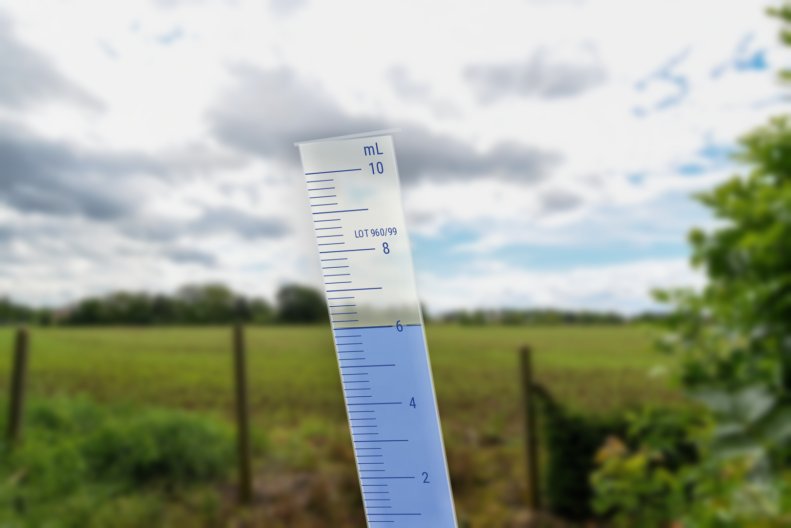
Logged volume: 6 mL
